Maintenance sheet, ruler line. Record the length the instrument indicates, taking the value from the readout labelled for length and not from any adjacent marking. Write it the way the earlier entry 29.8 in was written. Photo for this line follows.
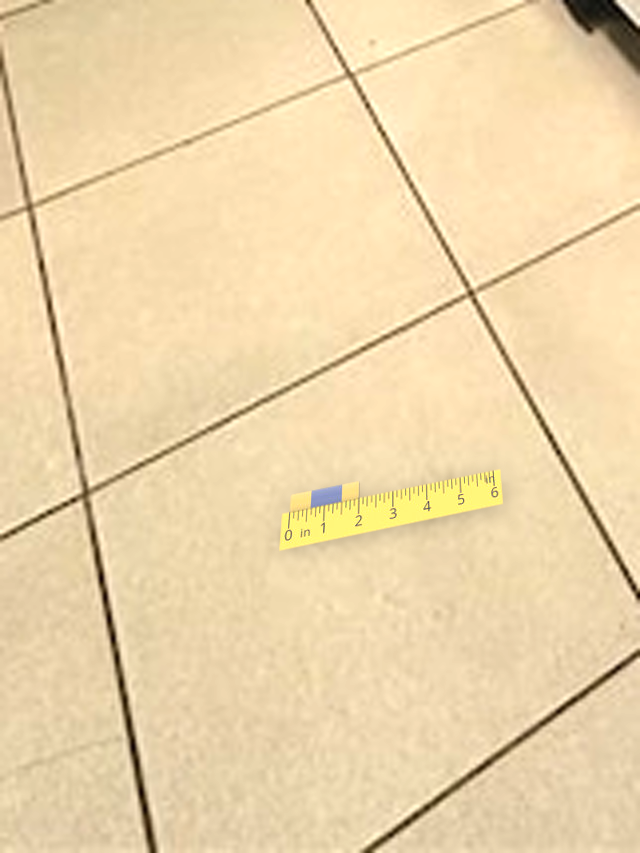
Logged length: 2 in
